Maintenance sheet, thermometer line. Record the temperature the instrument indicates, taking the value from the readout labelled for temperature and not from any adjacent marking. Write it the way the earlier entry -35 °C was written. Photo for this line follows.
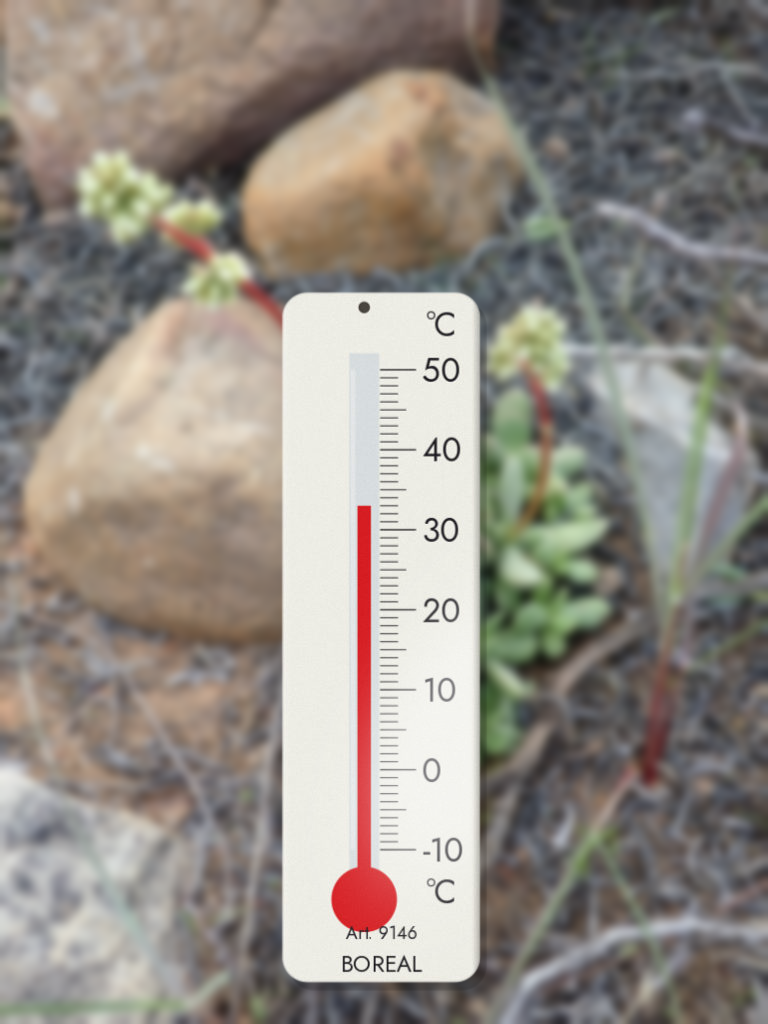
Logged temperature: 33 °C
